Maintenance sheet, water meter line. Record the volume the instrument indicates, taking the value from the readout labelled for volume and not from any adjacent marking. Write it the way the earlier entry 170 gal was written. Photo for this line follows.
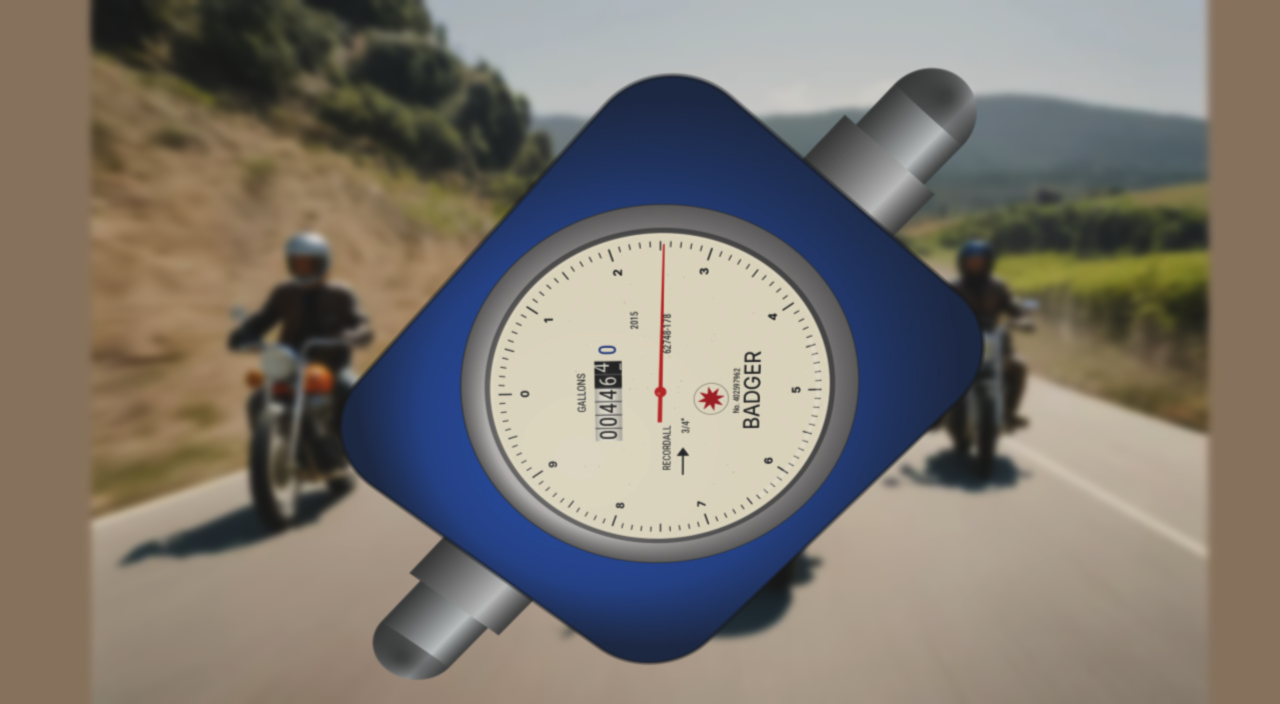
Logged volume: 44642.5 gal
